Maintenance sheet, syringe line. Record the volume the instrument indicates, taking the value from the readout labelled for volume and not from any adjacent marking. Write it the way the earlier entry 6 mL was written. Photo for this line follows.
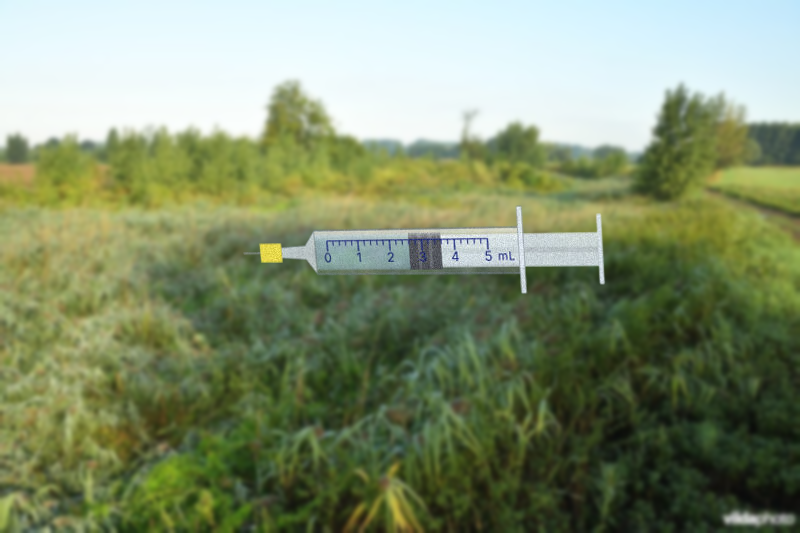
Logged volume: 2.6 mL
